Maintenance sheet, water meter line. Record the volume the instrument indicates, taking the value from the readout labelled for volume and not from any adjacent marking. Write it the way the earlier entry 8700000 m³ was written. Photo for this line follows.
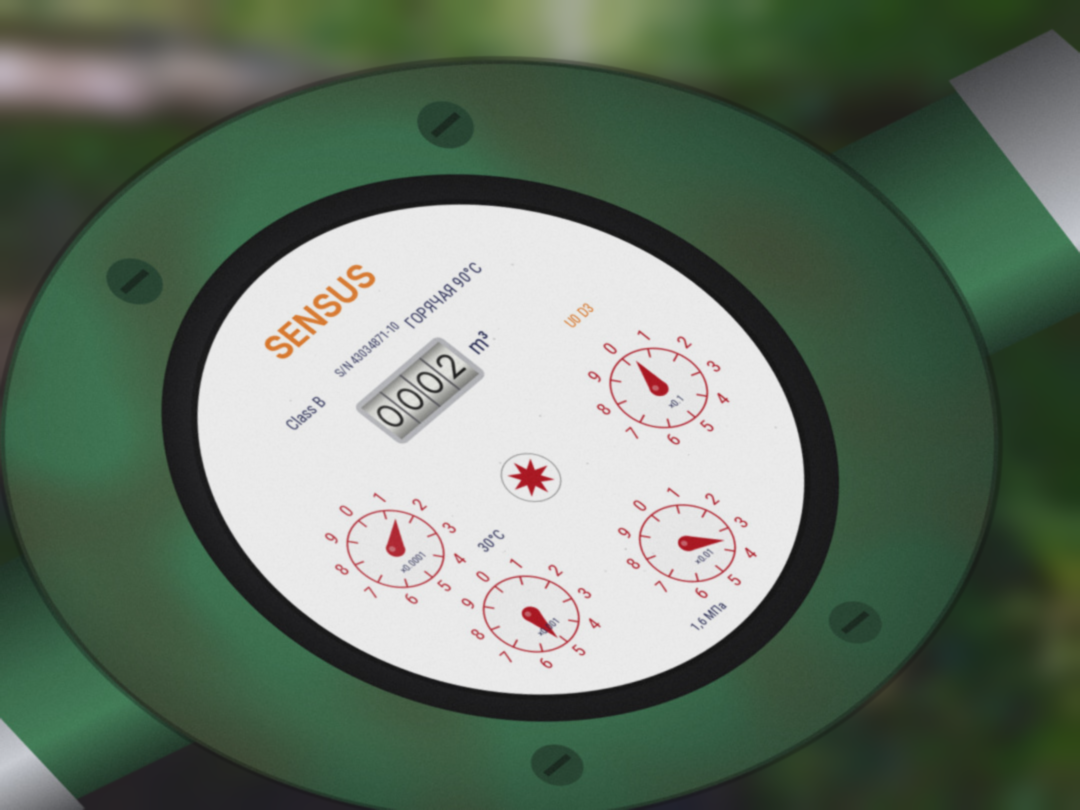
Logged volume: 2.0351 m³
